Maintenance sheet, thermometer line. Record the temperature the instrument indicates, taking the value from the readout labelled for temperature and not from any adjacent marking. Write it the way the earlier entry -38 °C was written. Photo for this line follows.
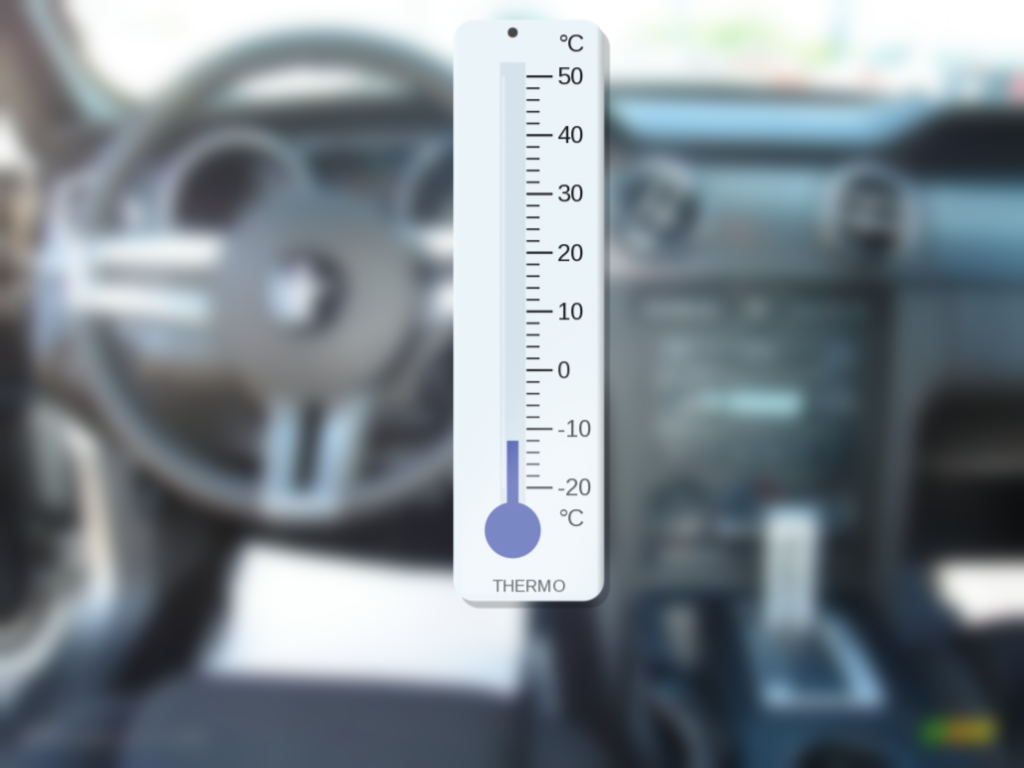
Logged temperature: -12 °C
